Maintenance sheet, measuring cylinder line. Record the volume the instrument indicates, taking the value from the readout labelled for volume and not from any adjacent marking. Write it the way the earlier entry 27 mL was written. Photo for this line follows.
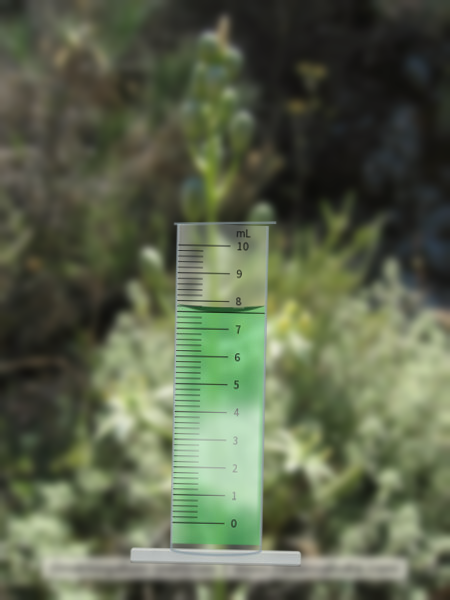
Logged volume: 7.6 mL
